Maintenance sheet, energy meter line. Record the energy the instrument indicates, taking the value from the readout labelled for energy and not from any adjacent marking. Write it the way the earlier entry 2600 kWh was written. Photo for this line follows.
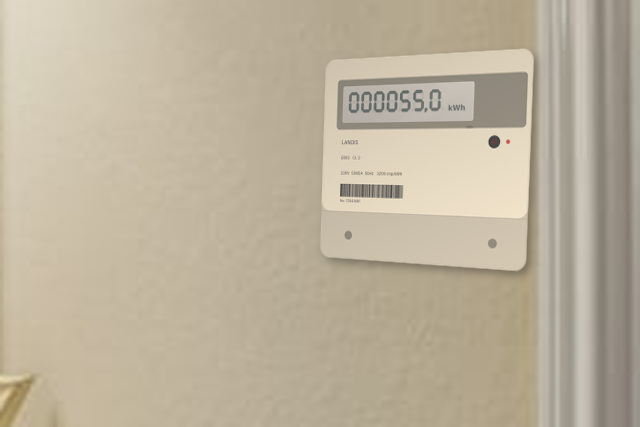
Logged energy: 55.0 kWh
